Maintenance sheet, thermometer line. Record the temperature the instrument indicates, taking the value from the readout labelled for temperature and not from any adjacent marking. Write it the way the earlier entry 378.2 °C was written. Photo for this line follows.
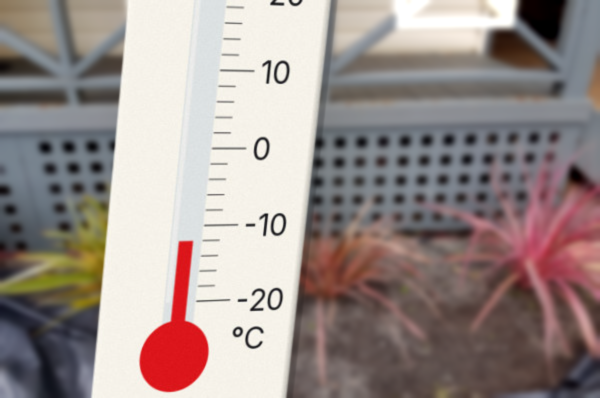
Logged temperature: -12 °C
